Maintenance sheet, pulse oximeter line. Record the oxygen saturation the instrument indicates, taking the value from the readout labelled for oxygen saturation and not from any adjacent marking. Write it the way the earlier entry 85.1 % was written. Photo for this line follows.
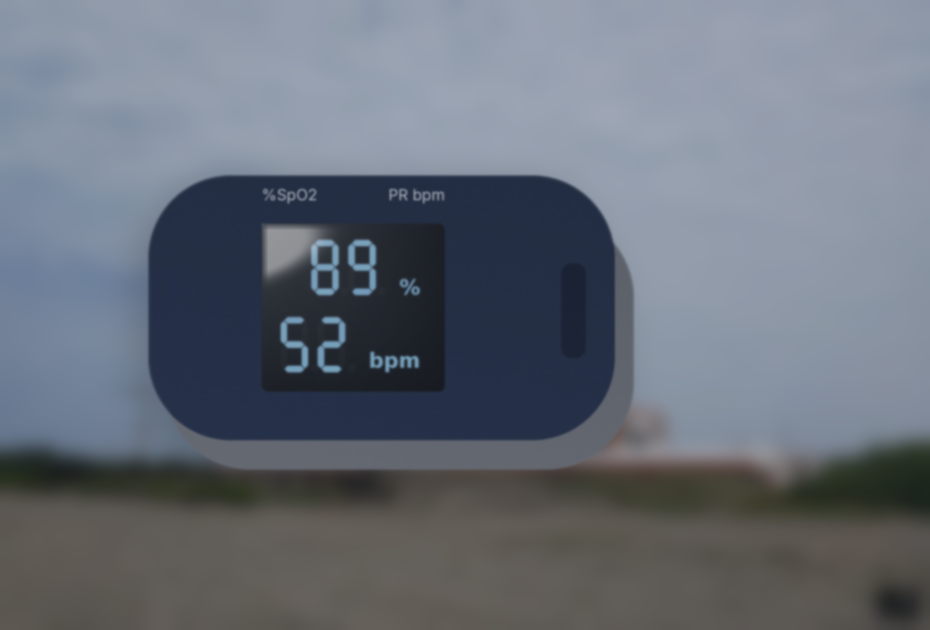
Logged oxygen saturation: 89 %
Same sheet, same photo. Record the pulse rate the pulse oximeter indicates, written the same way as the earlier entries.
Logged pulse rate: 52 bpm
